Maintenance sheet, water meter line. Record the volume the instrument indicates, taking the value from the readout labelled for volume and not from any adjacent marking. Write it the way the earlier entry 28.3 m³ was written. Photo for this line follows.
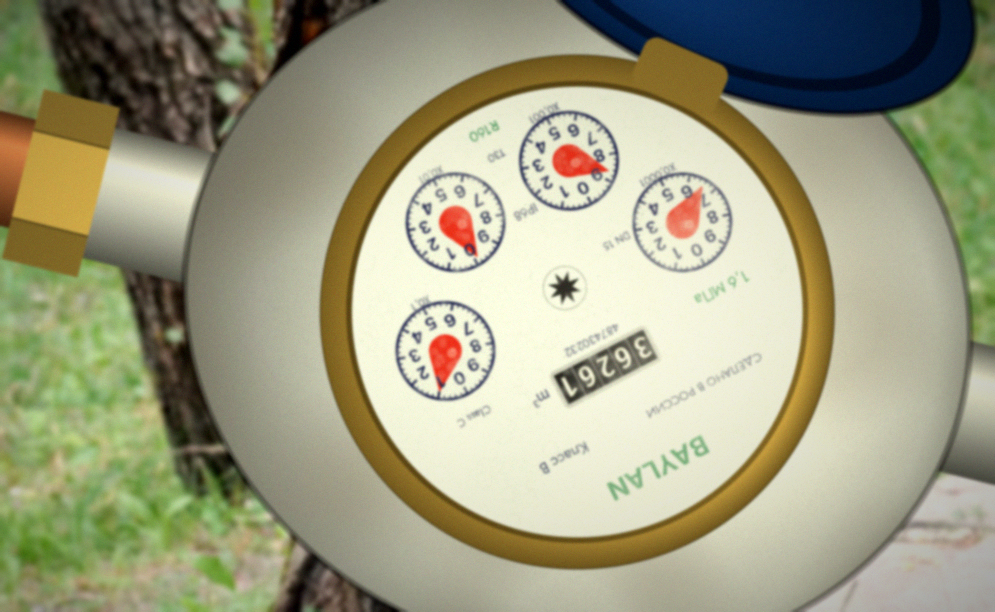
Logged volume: 36261.0986 m³
